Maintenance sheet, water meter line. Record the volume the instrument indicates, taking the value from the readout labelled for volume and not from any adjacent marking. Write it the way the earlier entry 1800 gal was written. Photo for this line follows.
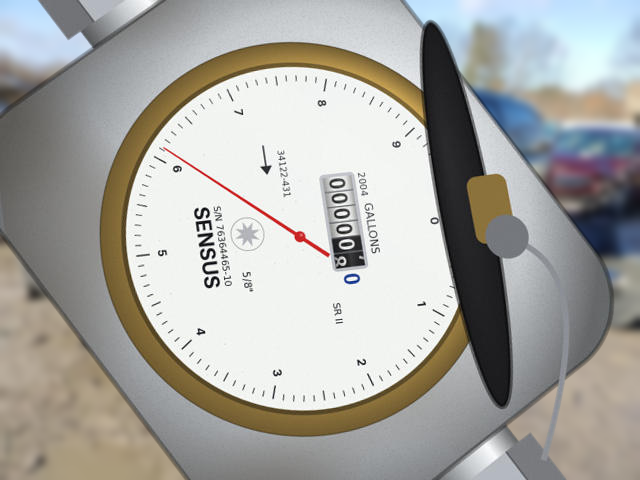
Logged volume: 76.1 gal
